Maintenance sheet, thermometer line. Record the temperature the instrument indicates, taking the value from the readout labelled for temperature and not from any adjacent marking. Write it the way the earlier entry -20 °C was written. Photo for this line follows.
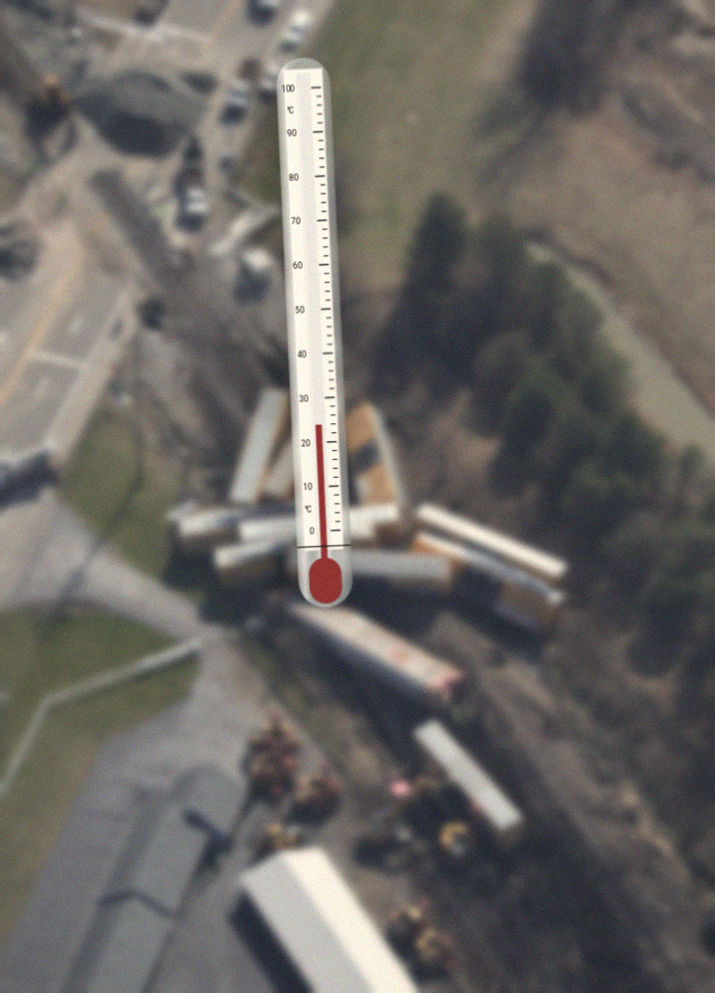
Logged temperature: 24 °C
